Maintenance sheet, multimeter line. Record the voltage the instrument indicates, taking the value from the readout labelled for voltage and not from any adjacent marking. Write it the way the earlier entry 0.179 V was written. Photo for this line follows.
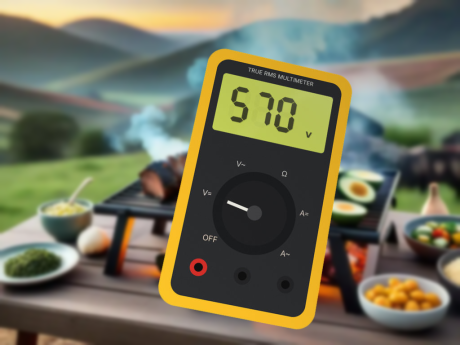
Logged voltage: 570 V
